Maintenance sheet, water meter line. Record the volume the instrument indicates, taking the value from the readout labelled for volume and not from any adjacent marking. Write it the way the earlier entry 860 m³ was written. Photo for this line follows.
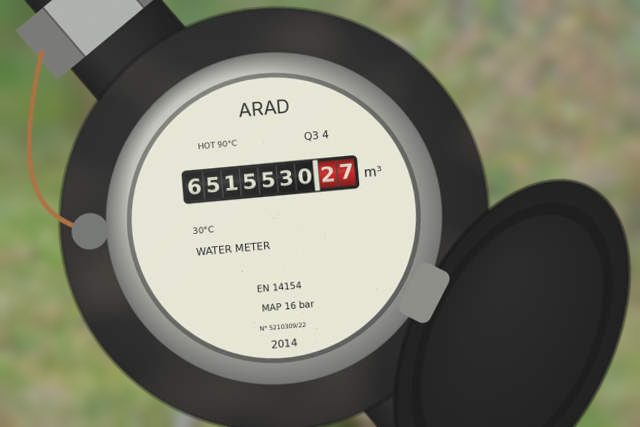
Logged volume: 6515530.27 m³
